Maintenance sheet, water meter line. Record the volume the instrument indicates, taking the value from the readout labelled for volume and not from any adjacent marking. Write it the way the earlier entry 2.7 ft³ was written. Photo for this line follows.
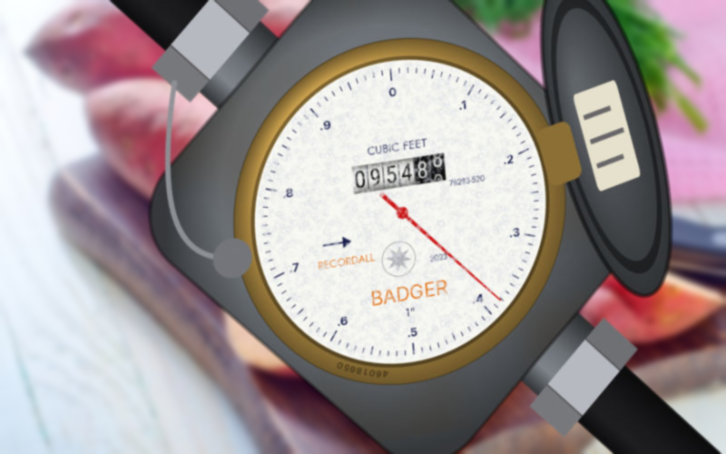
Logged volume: 95488.38 ft³
